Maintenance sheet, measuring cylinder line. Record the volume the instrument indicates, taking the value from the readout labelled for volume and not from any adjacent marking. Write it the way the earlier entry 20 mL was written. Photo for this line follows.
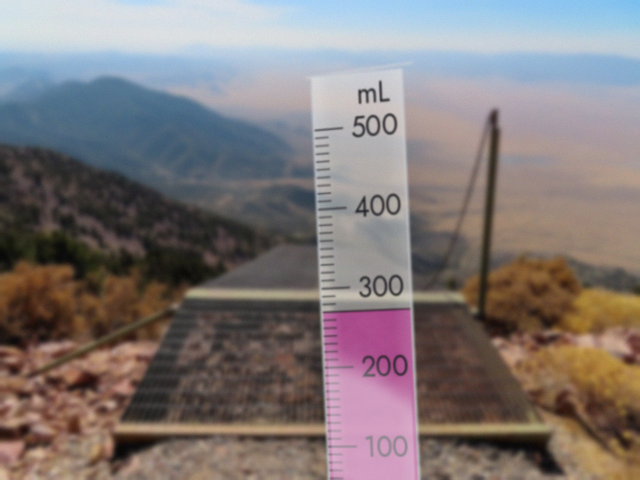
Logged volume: 270 mL
